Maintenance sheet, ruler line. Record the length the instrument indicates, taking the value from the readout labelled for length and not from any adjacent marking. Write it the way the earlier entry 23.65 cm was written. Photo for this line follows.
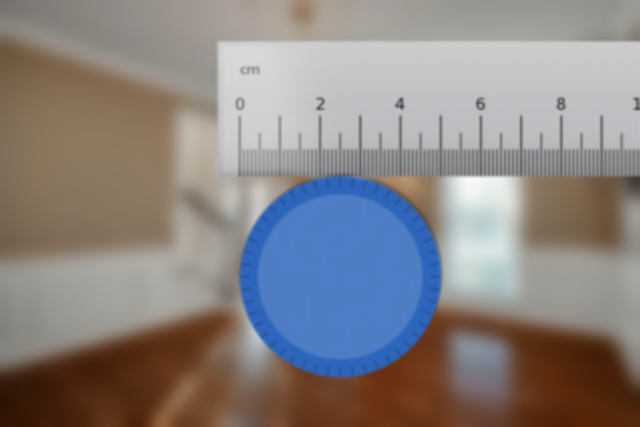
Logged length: 5 cm
